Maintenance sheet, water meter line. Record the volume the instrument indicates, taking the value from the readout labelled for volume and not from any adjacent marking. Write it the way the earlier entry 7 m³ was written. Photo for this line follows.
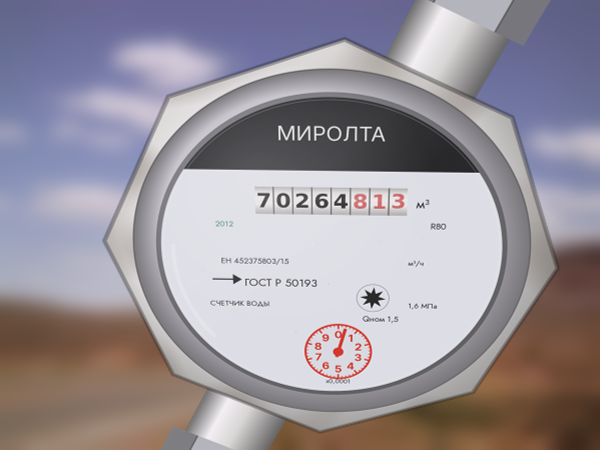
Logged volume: 70264.8130 m³
